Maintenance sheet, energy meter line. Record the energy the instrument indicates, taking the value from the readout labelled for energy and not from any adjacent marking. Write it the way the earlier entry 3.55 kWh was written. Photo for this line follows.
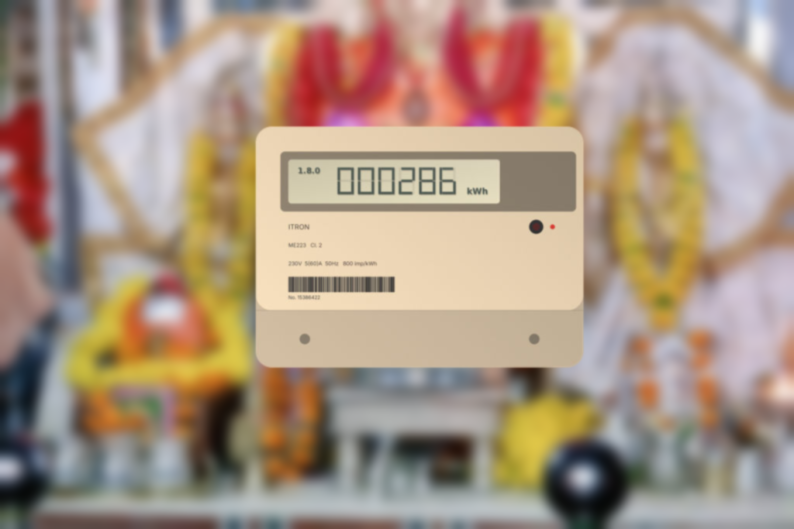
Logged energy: 286 kWh
